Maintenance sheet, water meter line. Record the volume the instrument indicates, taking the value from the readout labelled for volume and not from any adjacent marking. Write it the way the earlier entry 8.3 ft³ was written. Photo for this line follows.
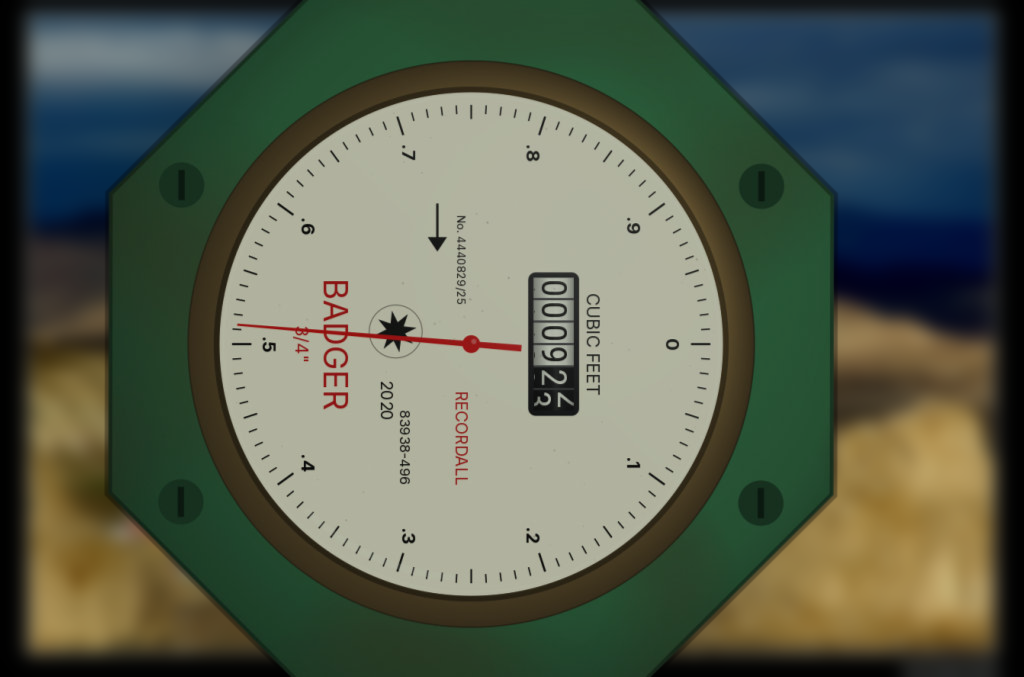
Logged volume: 922.51 ft³
